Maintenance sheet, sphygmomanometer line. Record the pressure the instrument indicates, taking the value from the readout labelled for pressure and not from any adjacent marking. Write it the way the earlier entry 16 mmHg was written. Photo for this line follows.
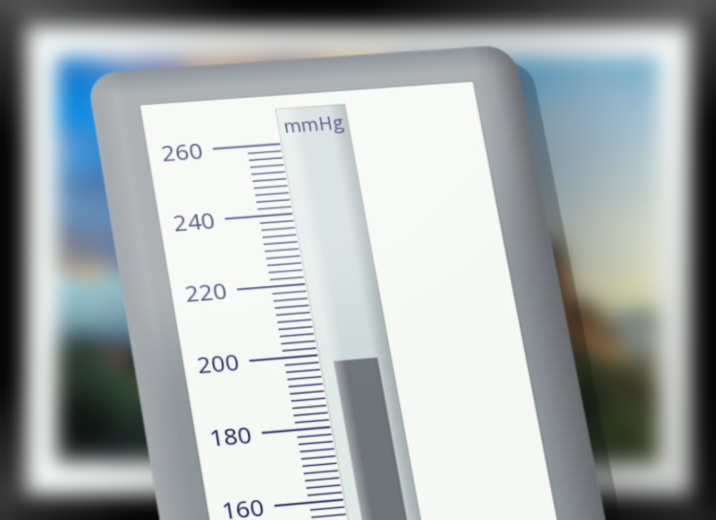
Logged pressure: 198 mmHg
